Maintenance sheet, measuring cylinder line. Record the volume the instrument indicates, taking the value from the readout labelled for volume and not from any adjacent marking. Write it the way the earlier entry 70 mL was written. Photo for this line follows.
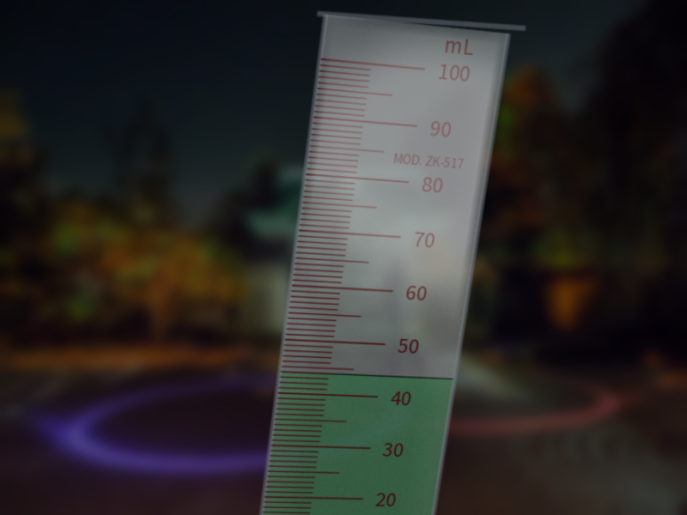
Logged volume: 44 mL
